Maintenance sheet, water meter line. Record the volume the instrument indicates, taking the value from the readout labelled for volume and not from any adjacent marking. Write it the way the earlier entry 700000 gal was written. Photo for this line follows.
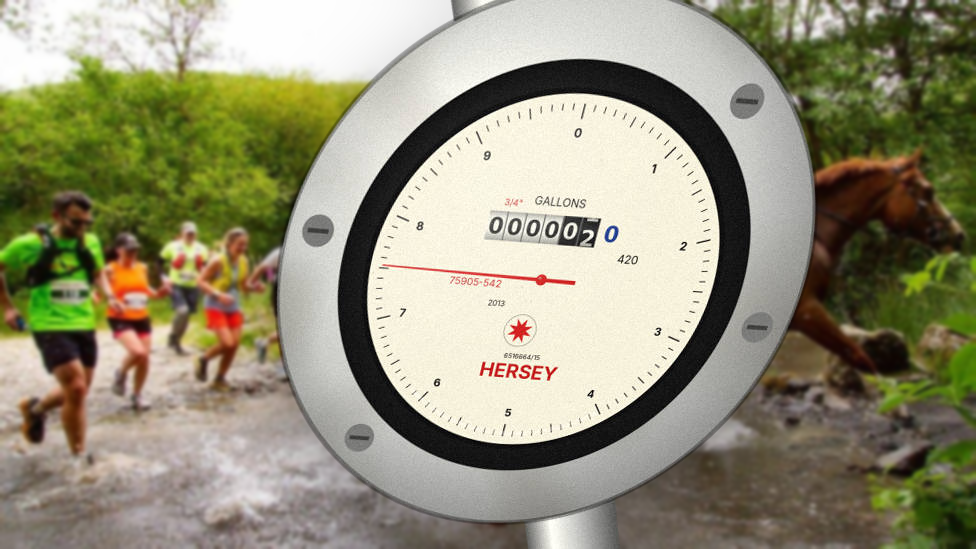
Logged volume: 17.5 gal
